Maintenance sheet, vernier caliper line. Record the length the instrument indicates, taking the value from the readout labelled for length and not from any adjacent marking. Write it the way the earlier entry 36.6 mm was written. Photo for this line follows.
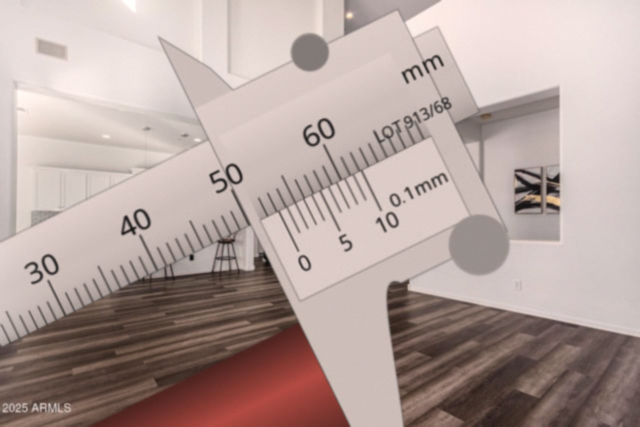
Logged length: 53.2 mm
